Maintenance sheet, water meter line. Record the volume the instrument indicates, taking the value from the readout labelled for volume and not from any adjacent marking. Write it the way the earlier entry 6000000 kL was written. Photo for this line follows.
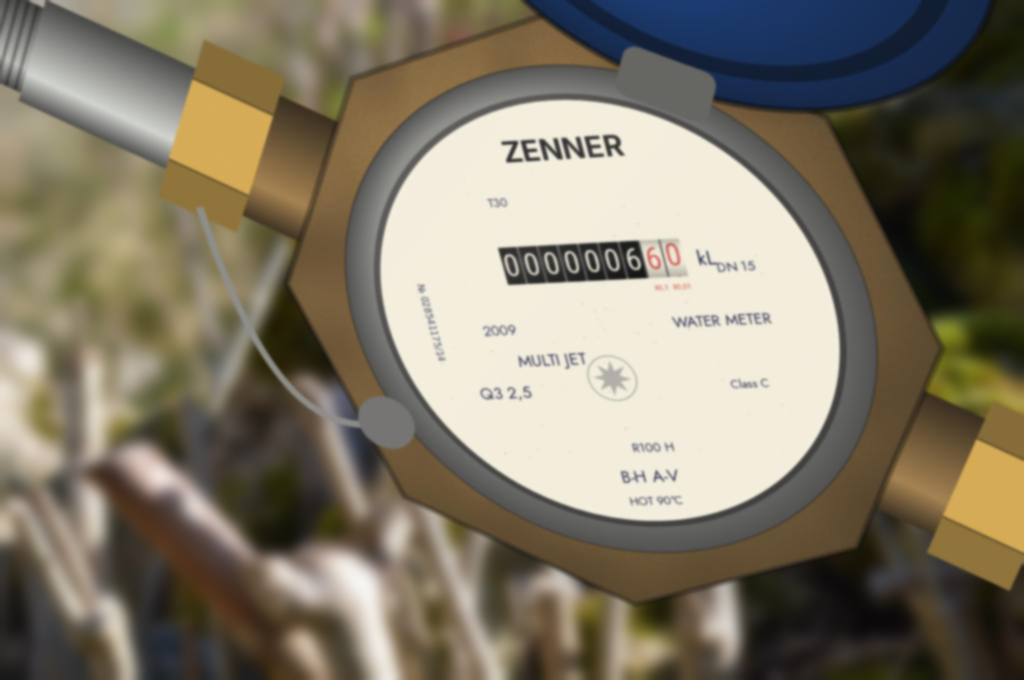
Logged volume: 6.60 kL
